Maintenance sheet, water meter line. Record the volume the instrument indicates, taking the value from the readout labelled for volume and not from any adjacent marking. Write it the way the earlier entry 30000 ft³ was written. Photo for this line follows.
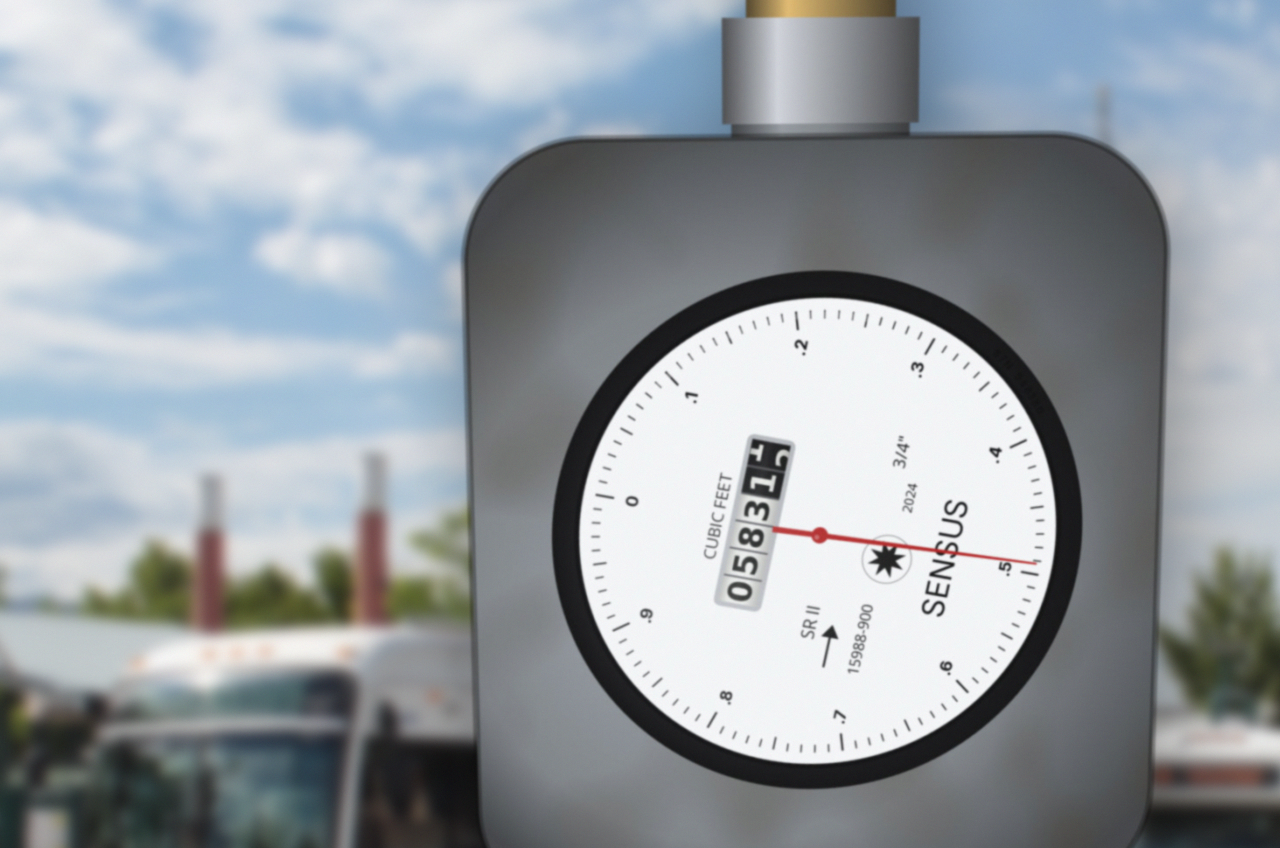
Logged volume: 58311.49 ft³
